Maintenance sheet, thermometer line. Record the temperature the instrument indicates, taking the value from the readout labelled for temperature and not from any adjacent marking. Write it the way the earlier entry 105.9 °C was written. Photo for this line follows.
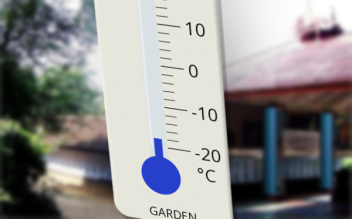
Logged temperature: -18 °C
